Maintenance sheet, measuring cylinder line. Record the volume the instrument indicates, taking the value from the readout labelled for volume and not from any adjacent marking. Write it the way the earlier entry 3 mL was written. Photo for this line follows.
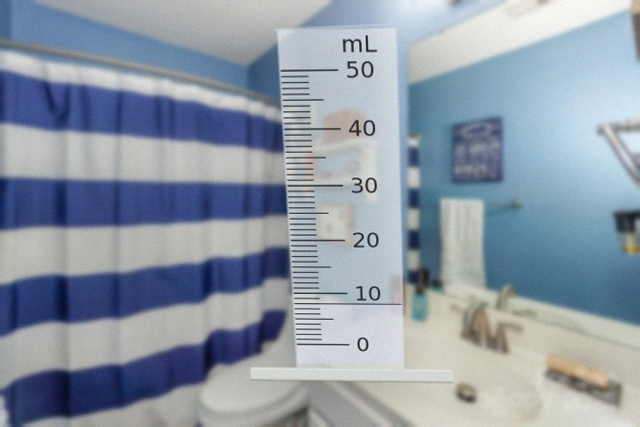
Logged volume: 8 mL
